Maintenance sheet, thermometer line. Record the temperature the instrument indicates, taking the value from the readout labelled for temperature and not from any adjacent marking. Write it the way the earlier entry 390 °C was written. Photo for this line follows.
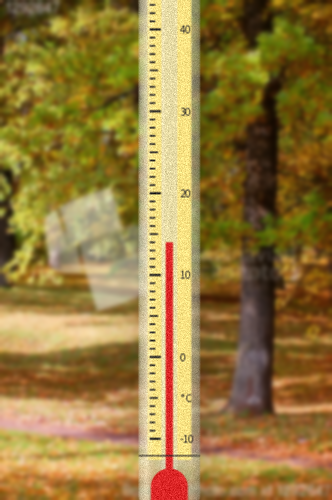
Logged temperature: 14 °C
